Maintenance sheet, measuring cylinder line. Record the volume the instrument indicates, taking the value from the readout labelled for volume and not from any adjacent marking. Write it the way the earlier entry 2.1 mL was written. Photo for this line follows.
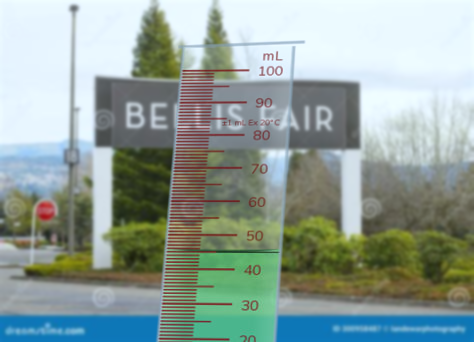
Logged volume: 45 mL
